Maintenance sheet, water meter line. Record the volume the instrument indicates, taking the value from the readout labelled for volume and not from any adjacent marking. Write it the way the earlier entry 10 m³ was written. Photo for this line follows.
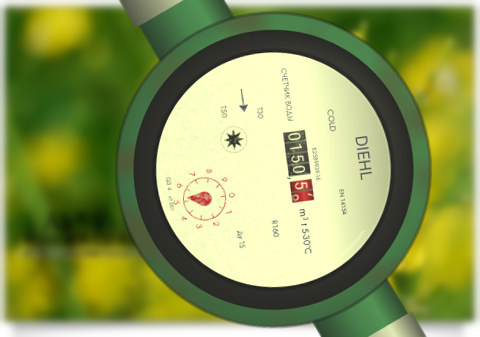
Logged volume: 150.575 m³
